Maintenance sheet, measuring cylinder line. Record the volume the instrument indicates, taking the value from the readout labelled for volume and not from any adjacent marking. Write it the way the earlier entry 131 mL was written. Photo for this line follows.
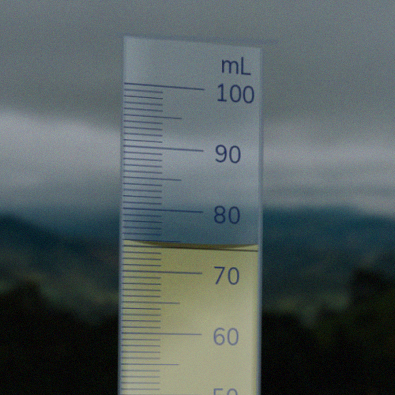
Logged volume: 74 mL
